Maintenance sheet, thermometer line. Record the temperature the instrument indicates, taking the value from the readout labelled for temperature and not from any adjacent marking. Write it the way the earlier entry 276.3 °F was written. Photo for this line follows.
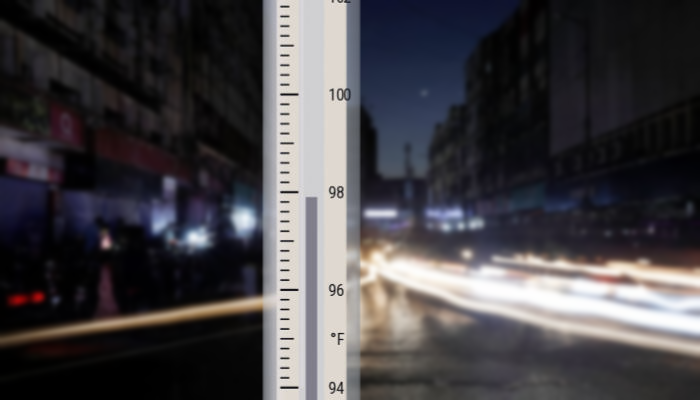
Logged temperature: 97.9 °F
